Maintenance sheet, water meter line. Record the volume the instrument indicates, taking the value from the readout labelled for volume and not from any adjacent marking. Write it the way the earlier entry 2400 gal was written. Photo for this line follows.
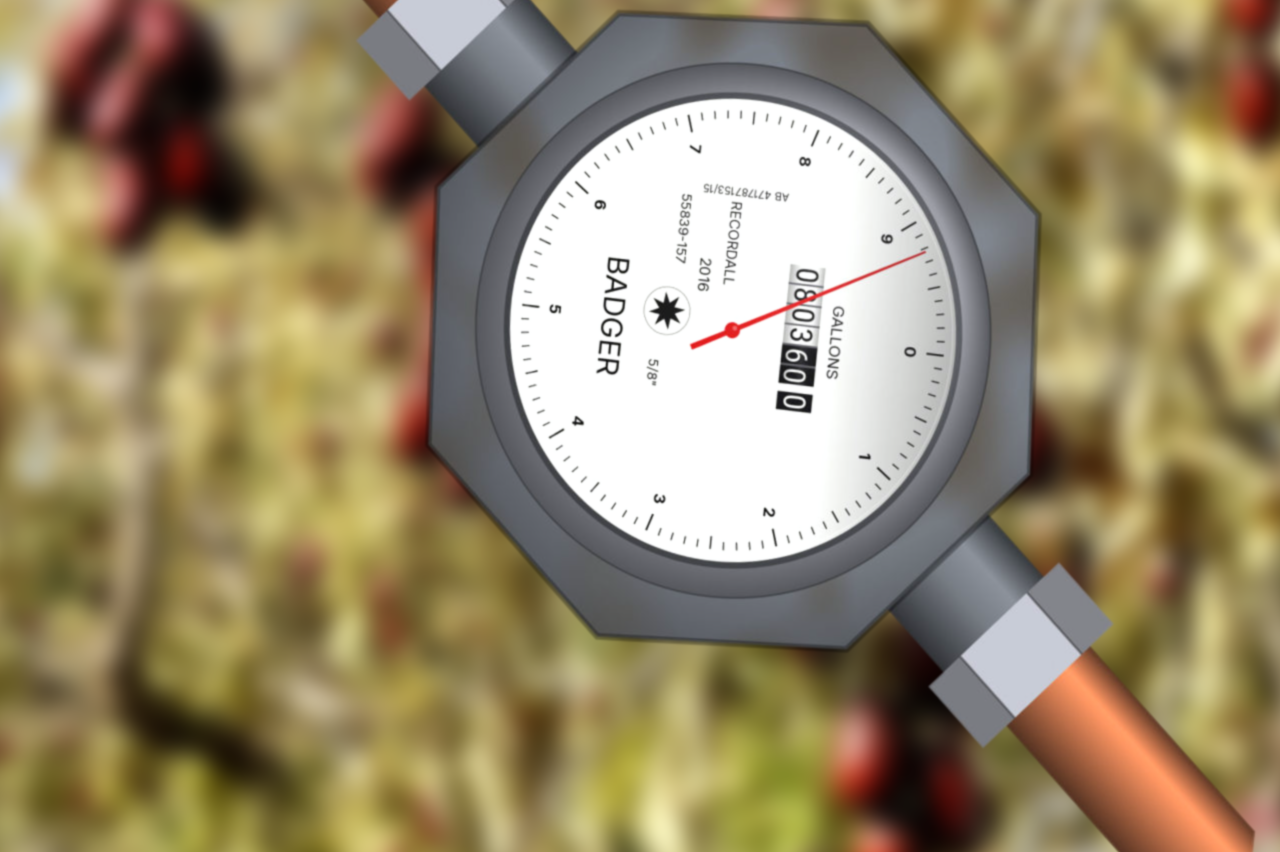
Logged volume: 803599.2 gal
